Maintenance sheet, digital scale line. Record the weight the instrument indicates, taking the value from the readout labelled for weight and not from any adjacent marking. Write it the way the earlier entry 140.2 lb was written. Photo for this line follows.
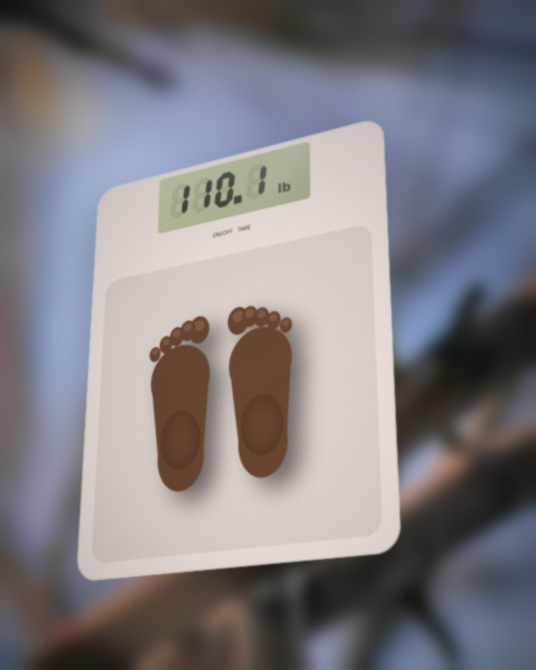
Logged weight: 110.1 lb
